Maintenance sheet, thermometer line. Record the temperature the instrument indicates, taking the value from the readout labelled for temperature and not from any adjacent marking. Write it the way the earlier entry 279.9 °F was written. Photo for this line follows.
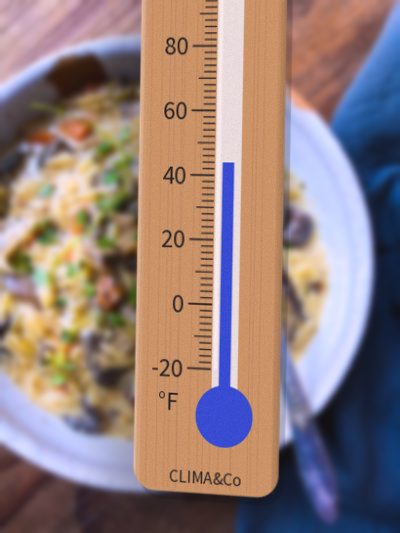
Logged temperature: 44 °F
